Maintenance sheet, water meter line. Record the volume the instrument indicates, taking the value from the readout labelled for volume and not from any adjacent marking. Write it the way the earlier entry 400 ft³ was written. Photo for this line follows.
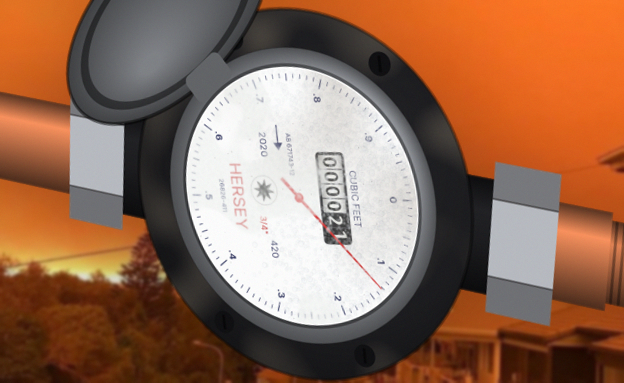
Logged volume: 21.13 ft³
